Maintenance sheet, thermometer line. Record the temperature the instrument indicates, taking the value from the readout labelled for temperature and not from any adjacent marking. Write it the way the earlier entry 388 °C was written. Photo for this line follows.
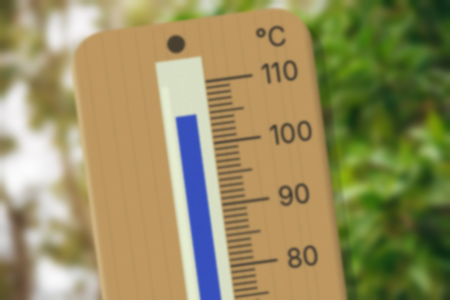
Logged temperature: 105 °C
